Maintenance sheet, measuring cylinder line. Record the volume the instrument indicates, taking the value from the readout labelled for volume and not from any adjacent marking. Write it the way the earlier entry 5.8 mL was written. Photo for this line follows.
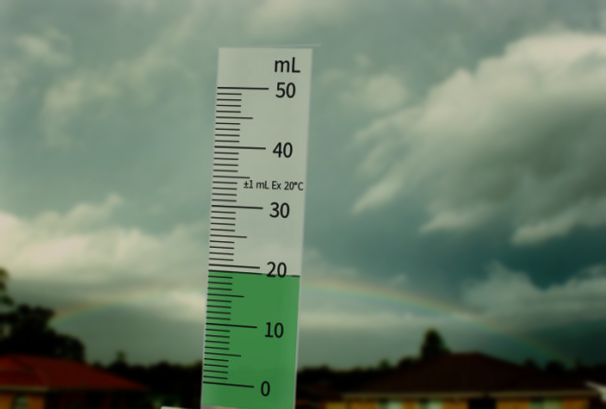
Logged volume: 19 mL
